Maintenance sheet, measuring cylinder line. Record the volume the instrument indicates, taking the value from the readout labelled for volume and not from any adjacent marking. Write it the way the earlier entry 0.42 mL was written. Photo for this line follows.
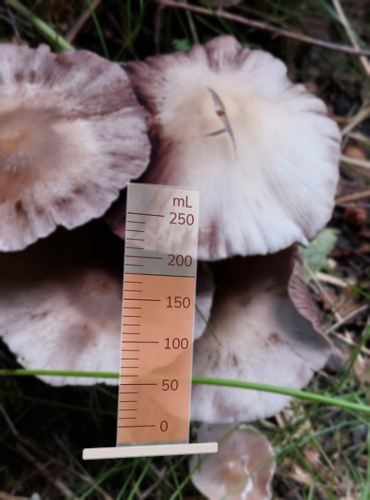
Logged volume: 180 mL
